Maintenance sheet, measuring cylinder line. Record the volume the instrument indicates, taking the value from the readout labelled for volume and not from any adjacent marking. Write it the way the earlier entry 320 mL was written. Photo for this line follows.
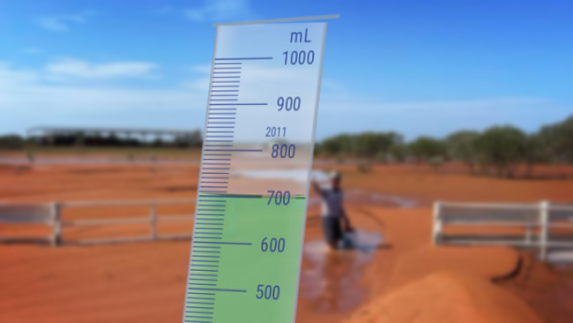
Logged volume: 700 mL
